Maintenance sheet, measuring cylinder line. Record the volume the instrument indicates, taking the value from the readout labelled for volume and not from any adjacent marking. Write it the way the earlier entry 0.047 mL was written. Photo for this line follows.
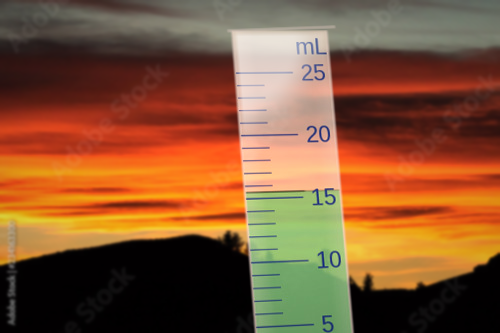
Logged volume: 15.5 mL
